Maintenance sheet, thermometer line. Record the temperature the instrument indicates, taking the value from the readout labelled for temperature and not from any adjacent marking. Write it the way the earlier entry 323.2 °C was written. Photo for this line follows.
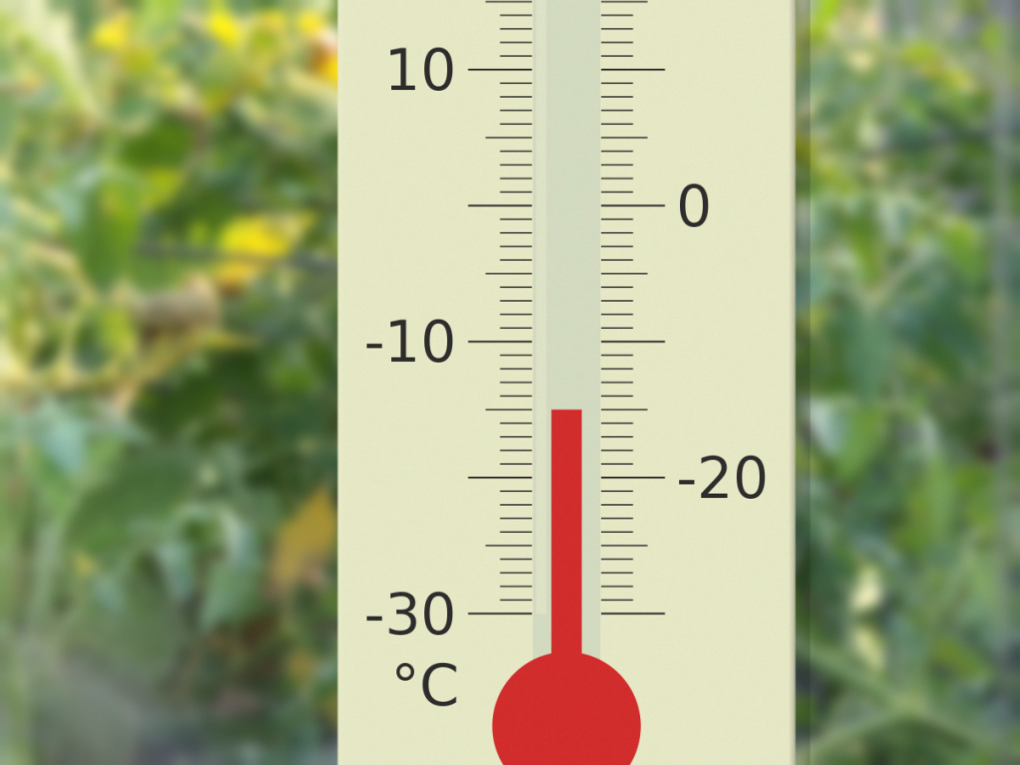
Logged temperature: -15 °C
